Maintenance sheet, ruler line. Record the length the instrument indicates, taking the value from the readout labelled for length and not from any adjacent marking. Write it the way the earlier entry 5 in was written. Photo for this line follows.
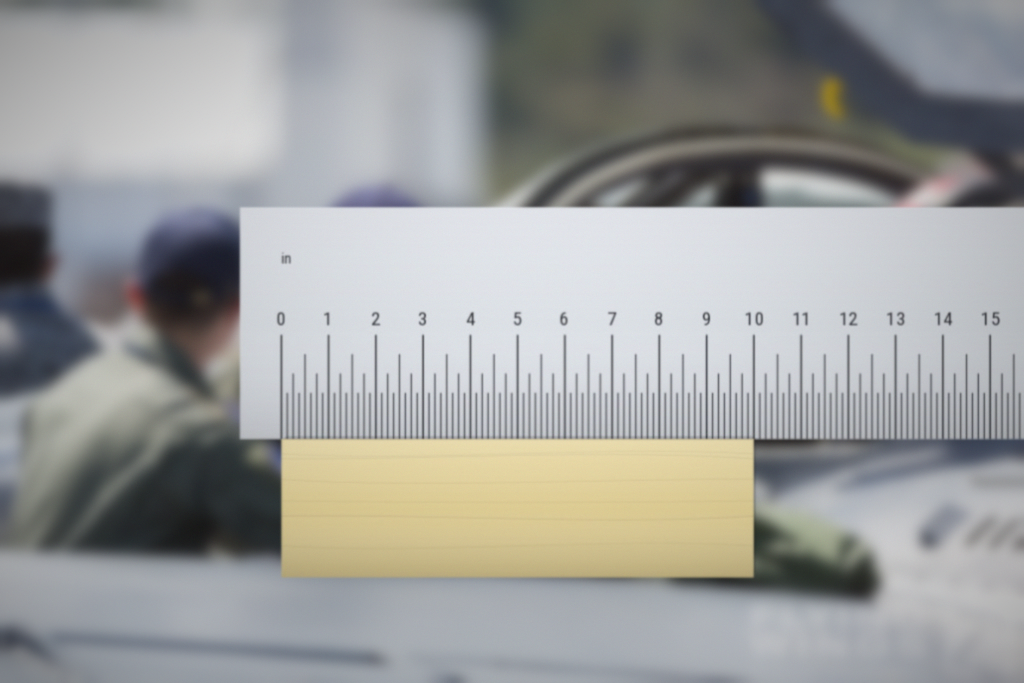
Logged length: 10 in
